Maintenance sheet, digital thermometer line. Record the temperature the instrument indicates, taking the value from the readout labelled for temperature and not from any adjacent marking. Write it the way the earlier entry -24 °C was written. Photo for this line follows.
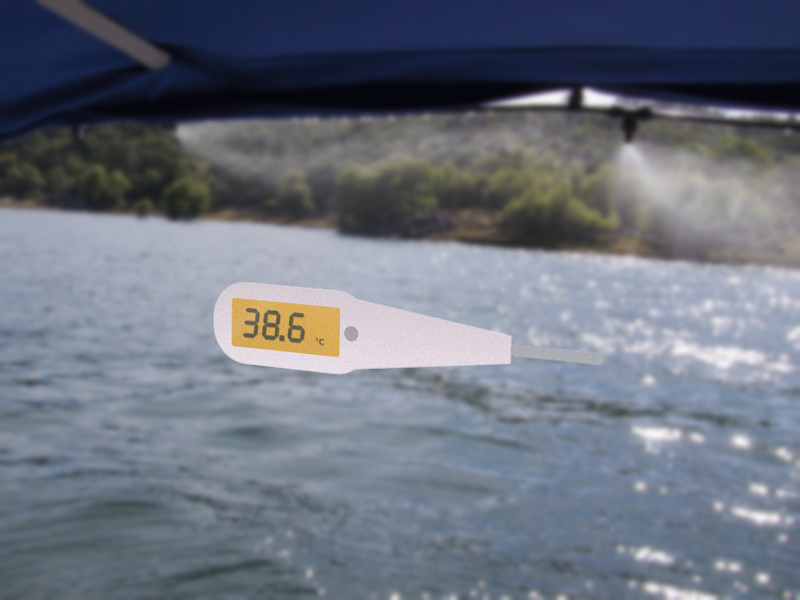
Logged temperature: 38.6 °C
